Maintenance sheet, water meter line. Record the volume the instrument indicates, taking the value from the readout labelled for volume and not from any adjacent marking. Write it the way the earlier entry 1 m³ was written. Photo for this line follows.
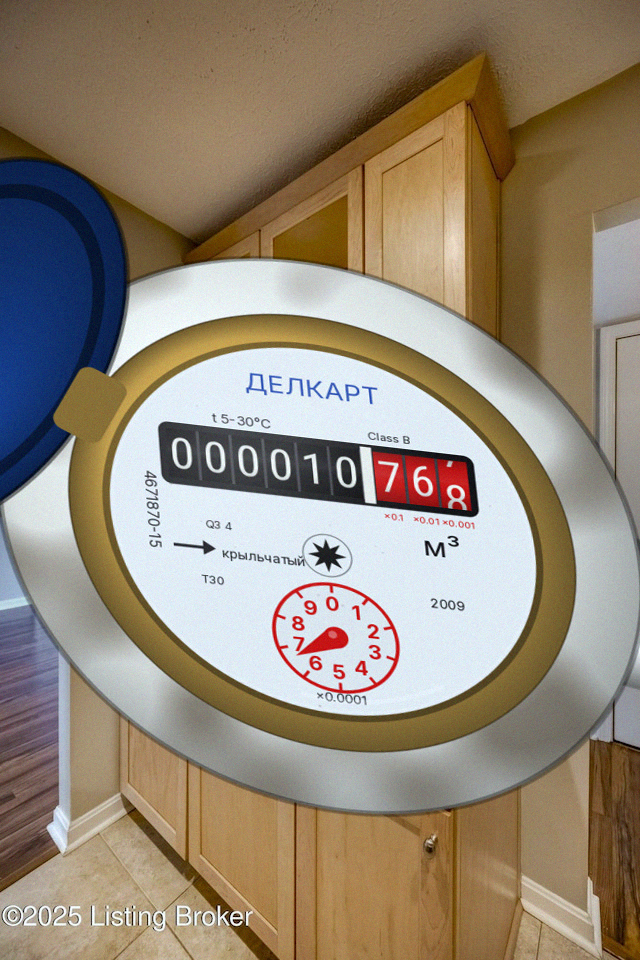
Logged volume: 10.7676 m³
